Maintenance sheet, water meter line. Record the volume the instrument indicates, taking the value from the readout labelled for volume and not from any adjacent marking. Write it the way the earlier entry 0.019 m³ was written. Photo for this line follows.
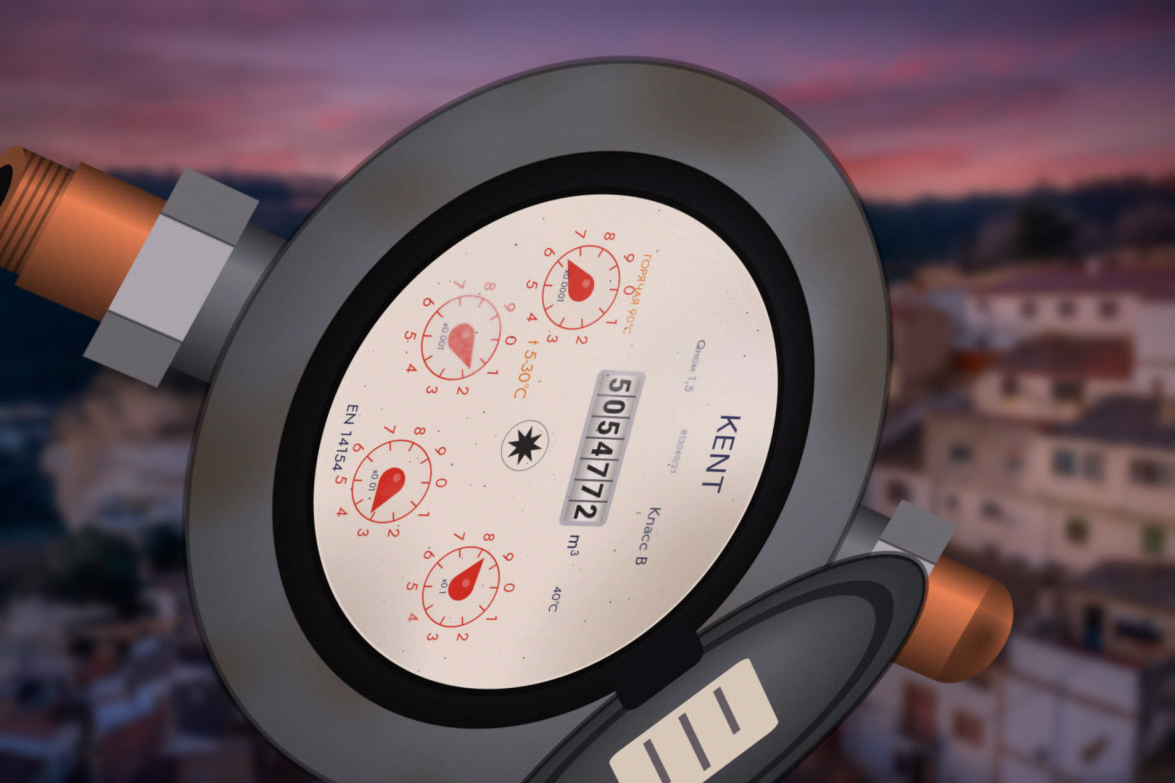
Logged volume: 5054772.8316 m³
